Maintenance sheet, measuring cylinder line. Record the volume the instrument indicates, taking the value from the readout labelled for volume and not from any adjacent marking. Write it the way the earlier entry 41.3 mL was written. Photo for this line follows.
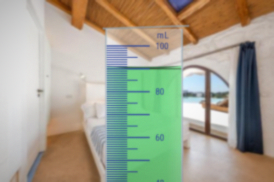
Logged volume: 90 mL
